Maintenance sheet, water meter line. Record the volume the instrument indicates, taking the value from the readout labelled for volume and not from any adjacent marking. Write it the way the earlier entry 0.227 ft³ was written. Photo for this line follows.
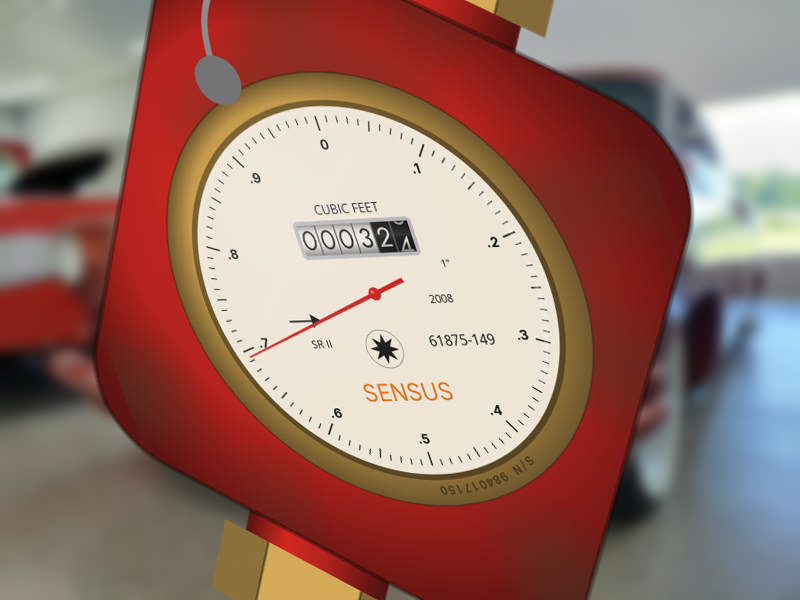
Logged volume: 323.69 ft³
